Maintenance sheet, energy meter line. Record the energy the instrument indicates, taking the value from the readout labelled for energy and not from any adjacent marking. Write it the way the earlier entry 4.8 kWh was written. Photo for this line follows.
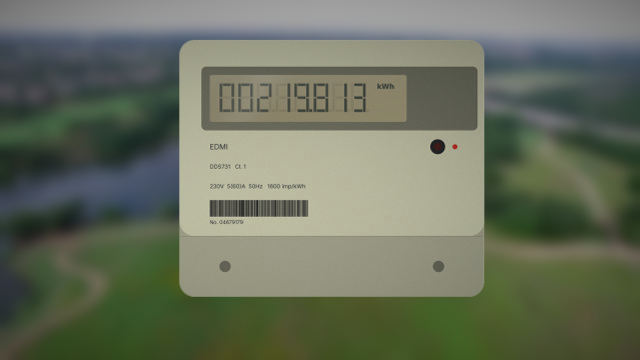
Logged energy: 219.813 kWh
